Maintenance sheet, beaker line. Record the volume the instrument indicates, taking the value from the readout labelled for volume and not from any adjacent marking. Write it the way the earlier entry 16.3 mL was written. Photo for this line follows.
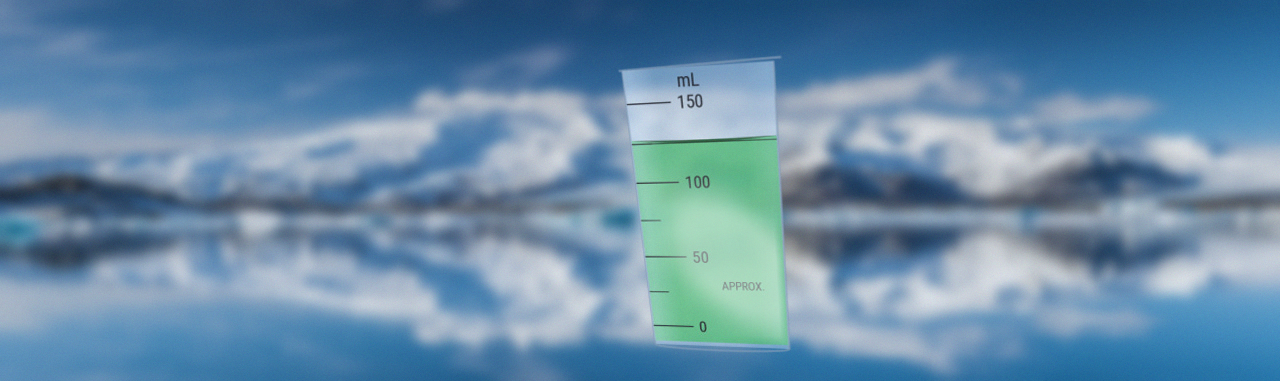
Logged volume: 125 mL
